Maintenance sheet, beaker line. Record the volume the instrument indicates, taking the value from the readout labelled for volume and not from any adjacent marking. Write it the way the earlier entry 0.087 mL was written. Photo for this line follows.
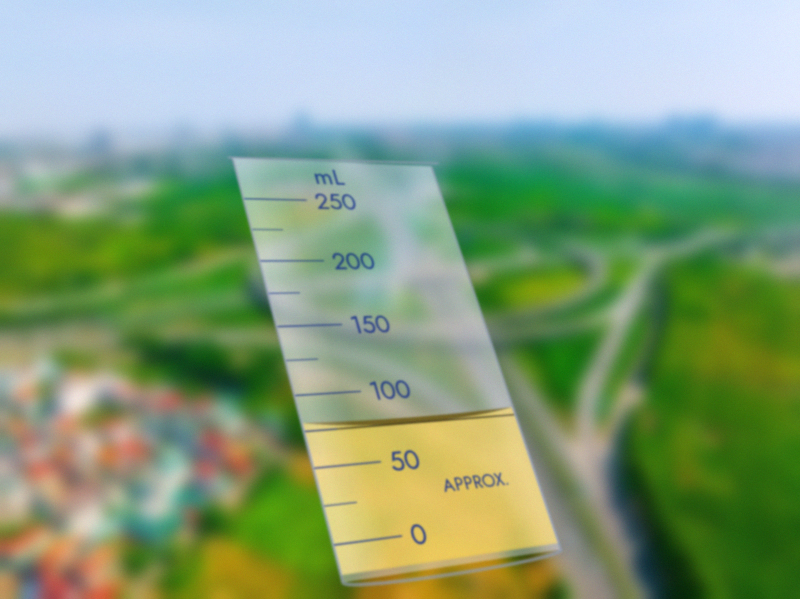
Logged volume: 75 mL
